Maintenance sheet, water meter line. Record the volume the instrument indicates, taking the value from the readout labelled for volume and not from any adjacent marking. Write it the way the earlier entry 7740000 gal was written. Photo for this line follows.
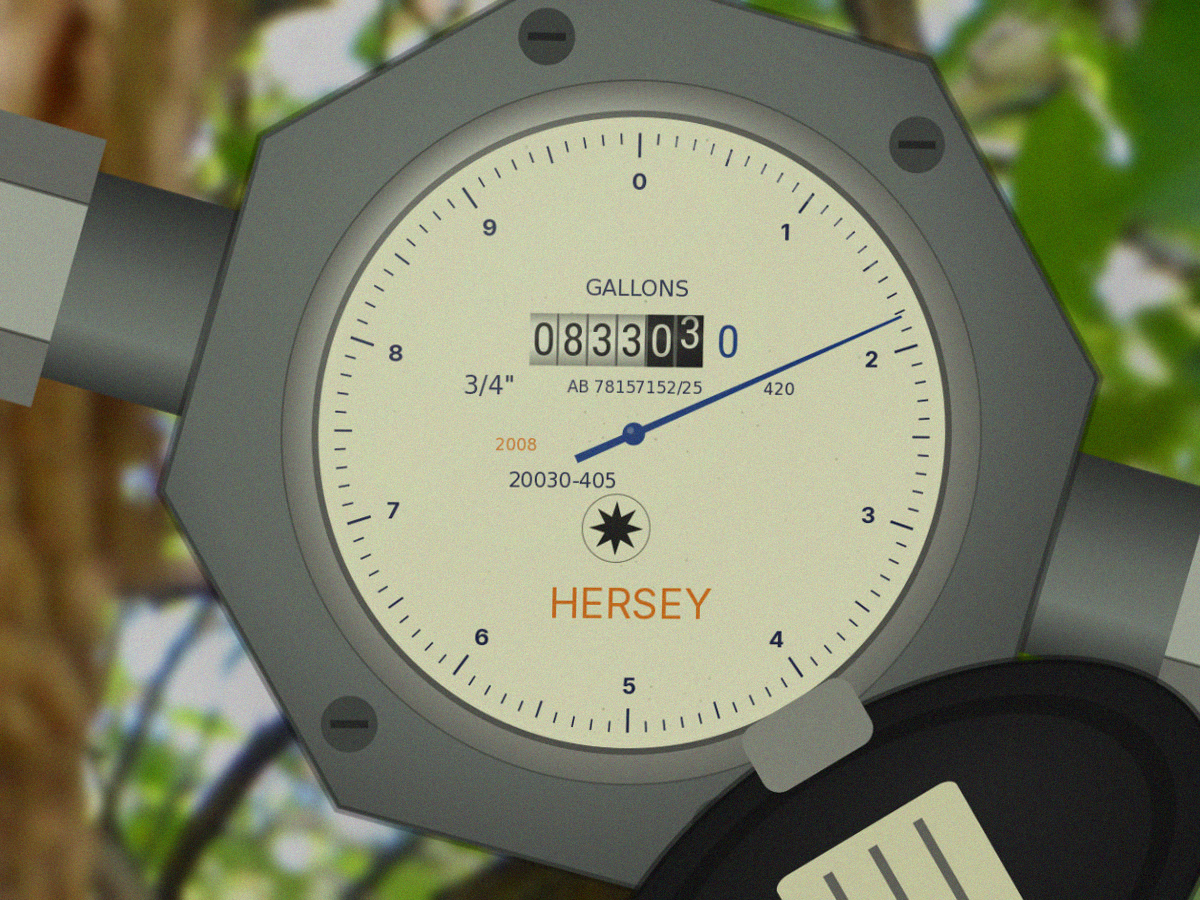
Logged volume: 833031.8 gal
